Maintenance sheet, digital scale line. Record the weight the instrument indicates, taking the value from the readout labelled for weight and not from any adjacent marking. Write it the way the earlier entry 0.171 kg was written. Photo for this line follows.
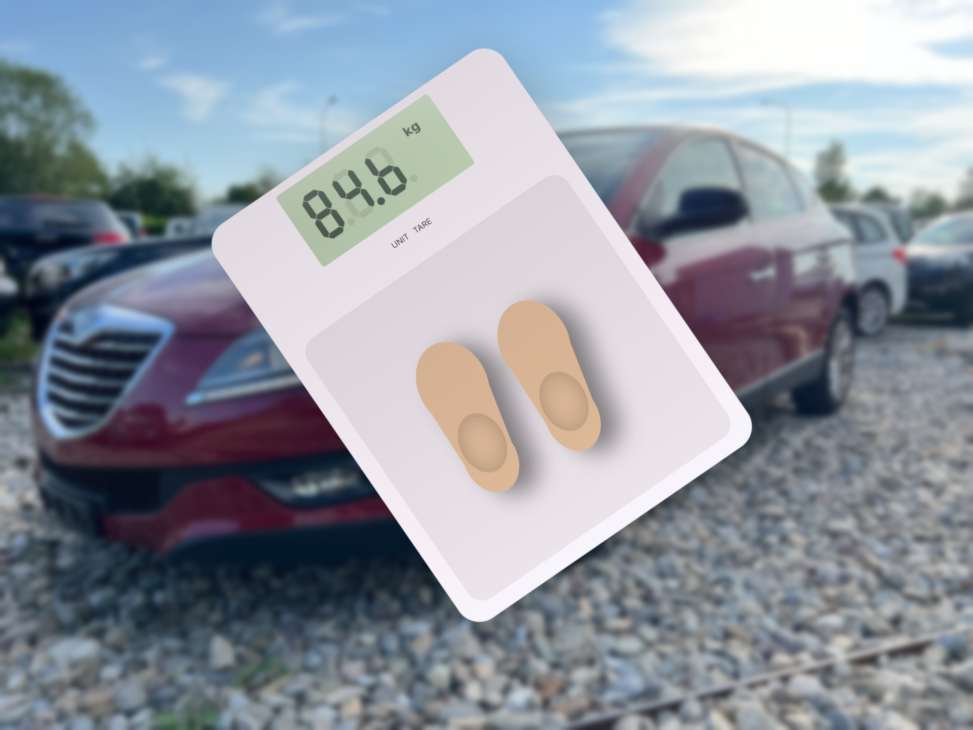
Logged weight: 84.6 kg
